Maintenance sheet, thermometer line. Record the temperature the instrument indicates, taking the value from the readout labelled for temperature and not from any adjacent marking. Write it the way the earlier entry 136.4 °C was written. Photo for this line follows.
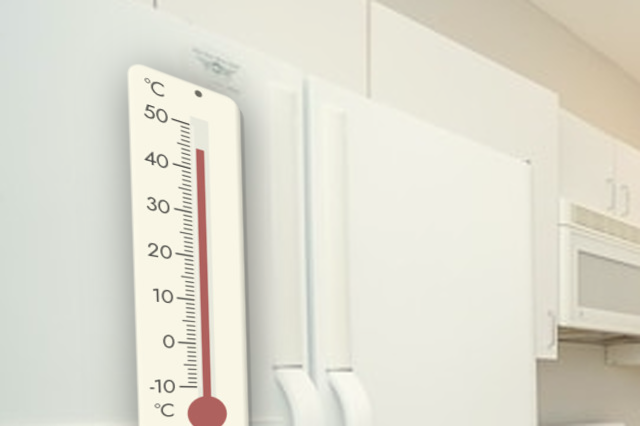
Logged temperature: 45 °C
